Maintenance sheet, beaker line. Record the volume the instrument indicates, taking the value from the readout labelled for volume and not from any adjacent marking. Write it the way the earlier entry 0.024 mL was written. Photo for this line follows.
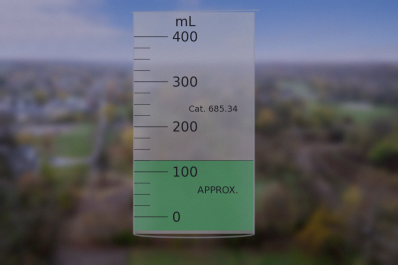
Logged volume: 125 mL
